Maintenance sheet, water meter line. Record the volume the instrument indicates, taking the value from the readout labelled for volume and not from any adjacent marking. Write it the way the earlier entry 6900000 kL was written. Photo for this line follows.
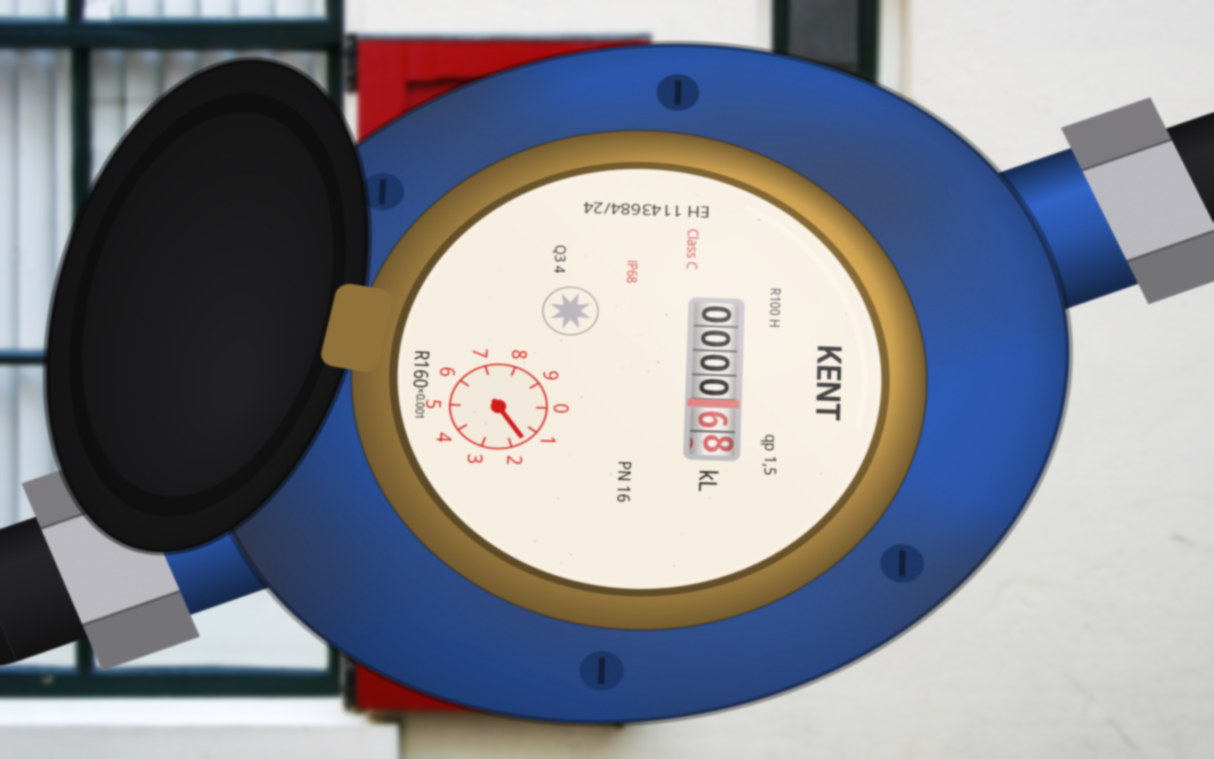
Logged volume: 0.681 kL
